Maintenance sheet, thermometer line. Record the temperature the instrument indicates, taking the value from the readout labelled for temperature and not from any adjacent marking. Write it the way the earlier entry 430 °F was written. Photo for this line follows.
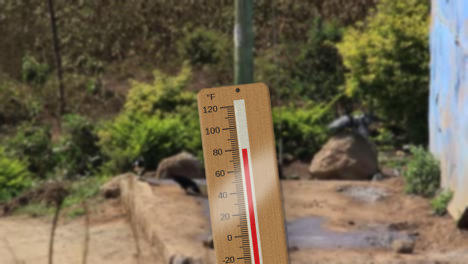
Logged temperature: 80 °F
